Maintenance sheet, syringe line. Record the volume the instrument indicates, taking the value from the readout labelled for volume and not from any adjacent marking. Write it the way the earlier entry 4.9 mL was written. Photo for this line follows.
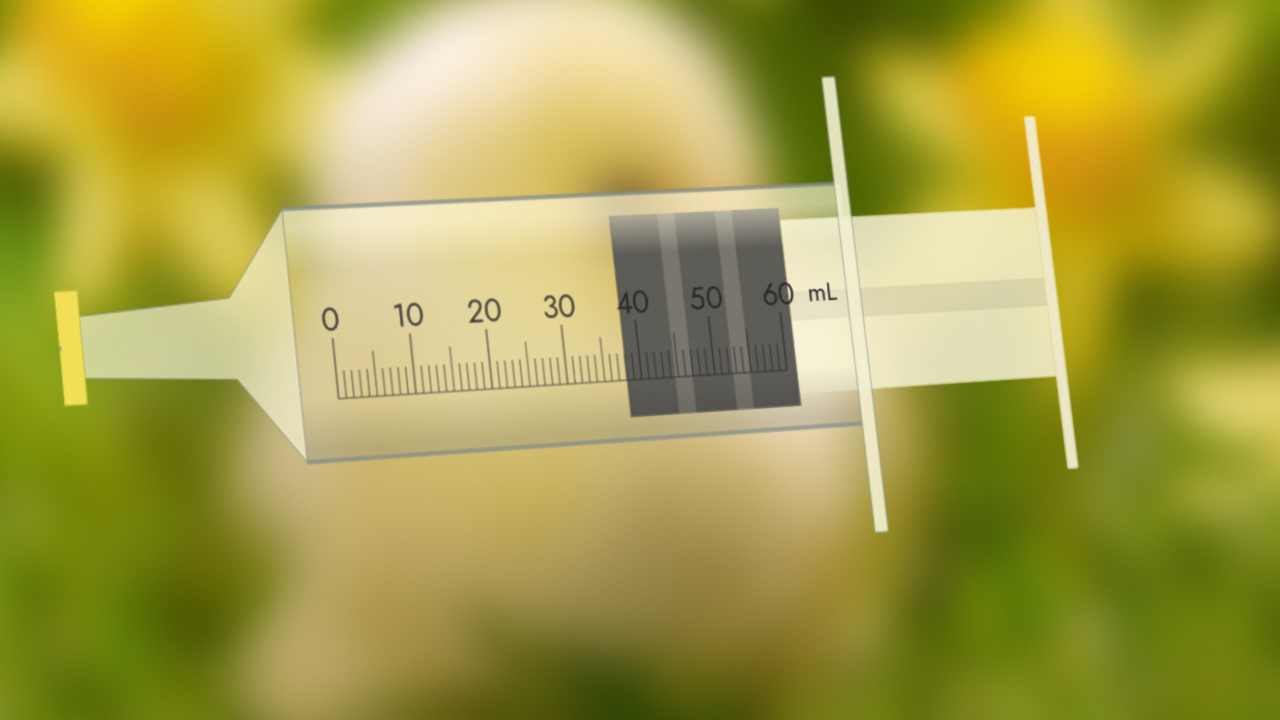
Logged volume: 38 mL
